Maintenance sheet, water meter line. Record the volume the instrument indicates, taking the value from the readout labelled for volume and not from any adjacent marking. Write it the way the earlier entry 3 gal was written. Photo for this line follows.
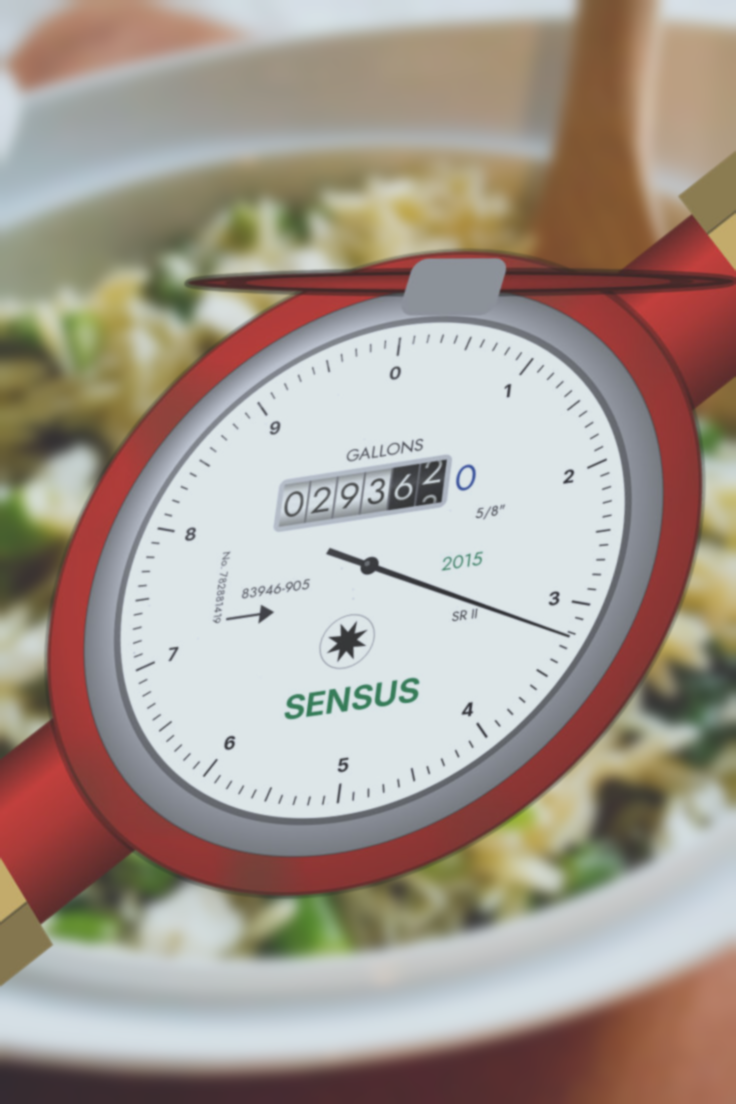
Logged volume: 293623.2 gal
